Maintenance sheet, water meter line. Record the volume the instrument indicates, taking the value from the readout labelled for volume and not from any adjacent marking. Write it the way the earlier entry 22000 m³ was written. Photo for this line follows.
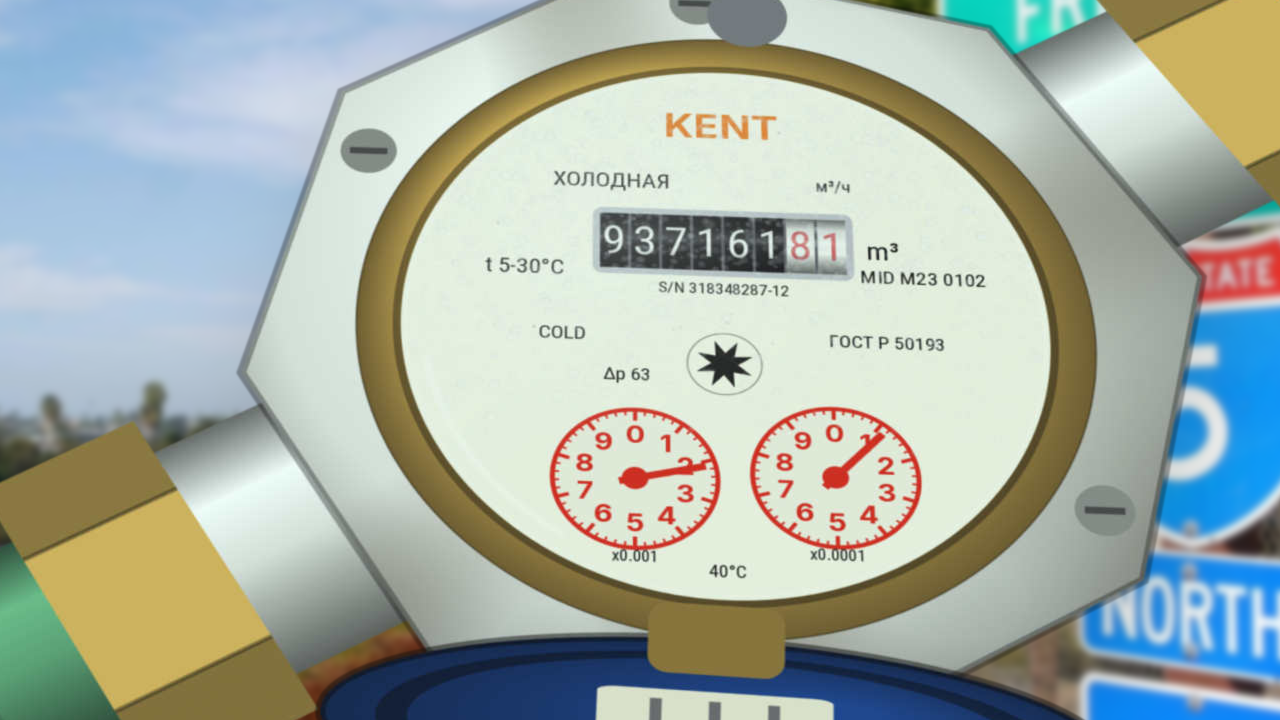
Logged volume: 937161.8121 m³
